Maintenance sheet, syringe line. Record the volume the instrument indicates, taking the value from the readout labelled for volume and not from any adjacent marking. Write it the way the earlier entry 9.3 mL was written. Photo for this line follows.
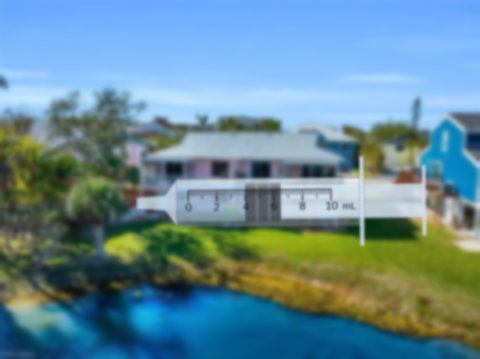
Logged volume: 4 mL
